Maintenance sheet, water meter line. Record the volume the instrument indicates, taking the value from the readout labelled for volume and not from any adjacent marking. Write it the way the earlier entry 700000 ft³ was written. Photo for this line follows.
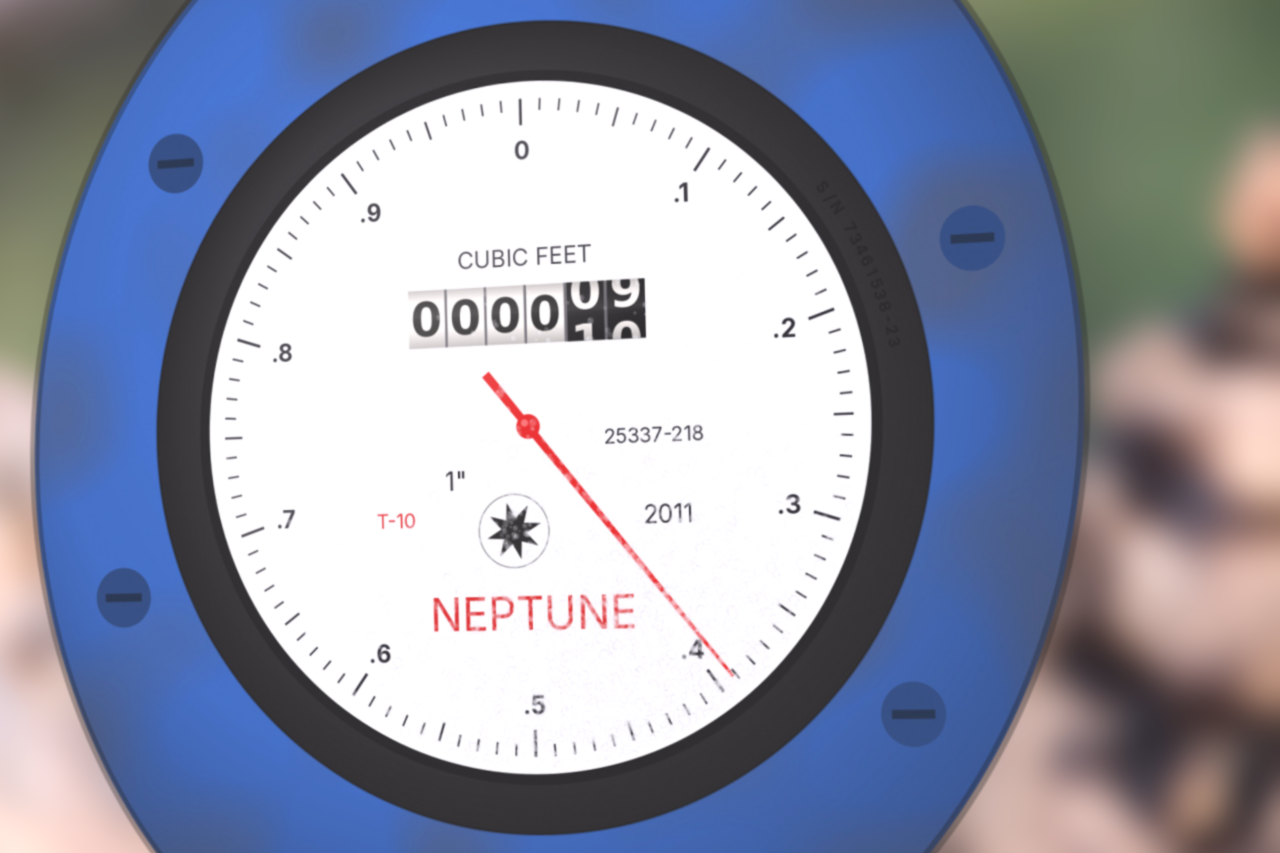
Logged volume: 9.39 ft³
